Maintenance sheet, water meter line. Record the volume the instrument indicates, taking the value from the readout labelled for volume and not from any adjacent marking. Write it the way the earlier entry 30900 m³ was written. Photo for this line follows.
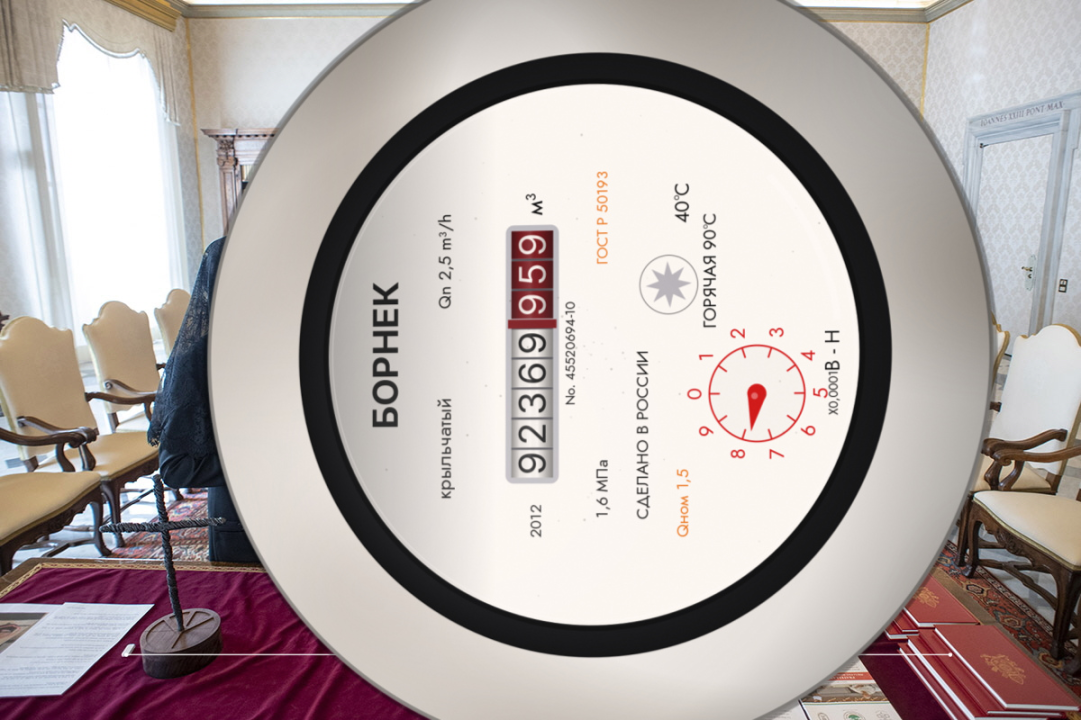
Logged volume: 92369.9597 m³
